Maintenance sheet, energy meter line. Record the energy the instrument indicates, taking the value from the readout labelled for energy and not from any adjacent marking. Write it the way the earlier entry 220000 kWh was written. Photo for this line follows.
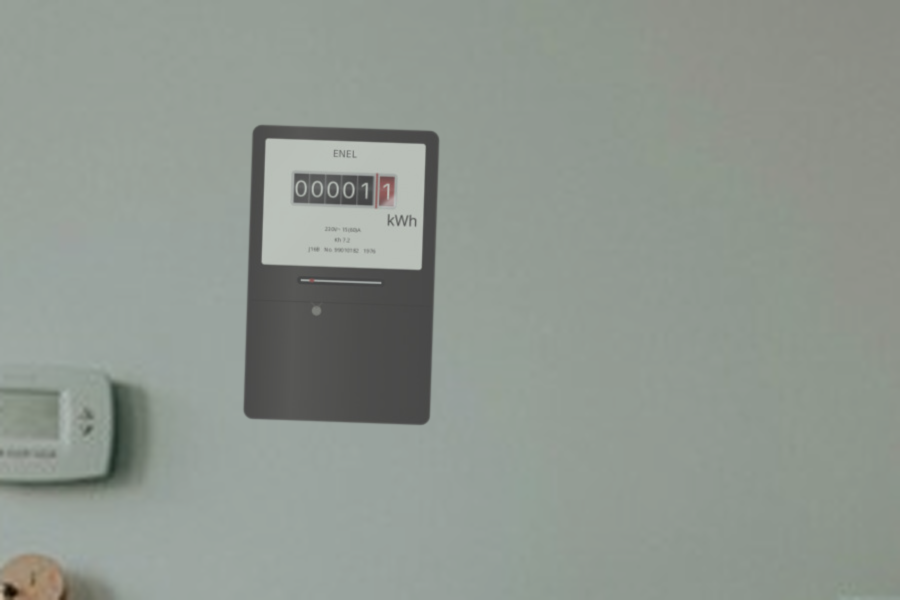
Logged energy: 1.1 kWh
